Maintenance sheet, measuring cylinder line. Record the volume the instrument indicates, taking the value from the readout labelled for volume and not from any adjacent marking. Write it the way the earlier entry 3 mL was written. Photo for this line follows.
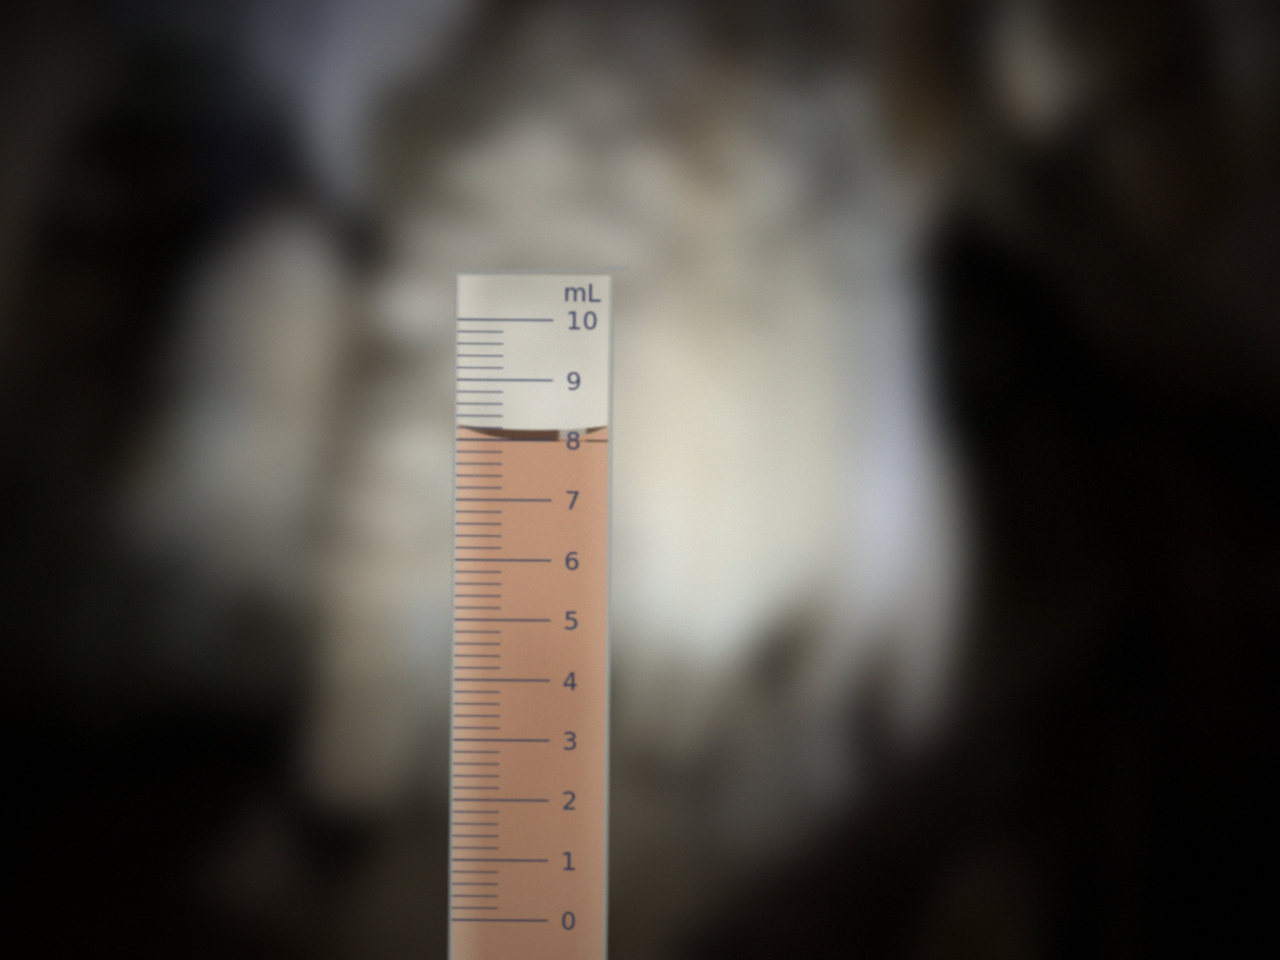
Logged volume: 8 mL
